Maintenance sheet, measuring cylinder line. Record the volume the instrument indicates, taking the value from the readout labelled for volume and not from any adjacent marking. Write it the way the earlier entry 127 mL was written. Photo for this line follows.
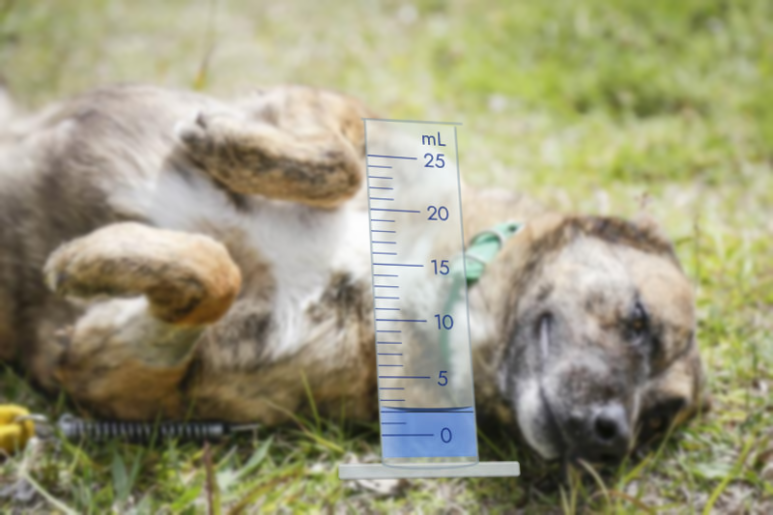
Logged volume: 2 mL
